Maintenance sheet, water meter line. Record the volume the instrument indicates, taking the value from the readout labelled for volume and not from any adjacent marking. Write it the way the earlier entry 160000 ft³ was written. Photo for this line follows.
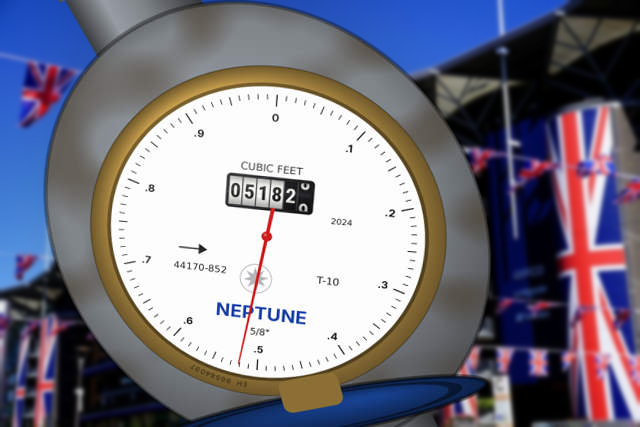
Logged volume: 51828.52 ft³
